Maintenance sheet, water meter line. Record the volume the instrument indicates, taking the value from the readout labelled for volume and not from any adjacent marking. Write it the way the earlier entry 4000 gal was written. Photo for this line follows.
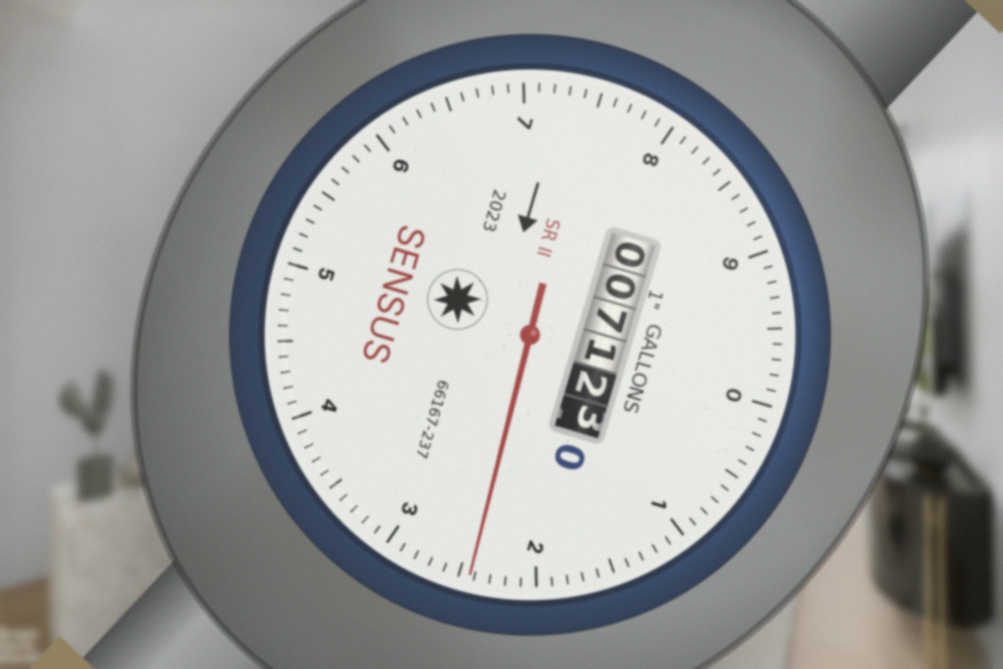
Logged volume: 71232.4 gal
